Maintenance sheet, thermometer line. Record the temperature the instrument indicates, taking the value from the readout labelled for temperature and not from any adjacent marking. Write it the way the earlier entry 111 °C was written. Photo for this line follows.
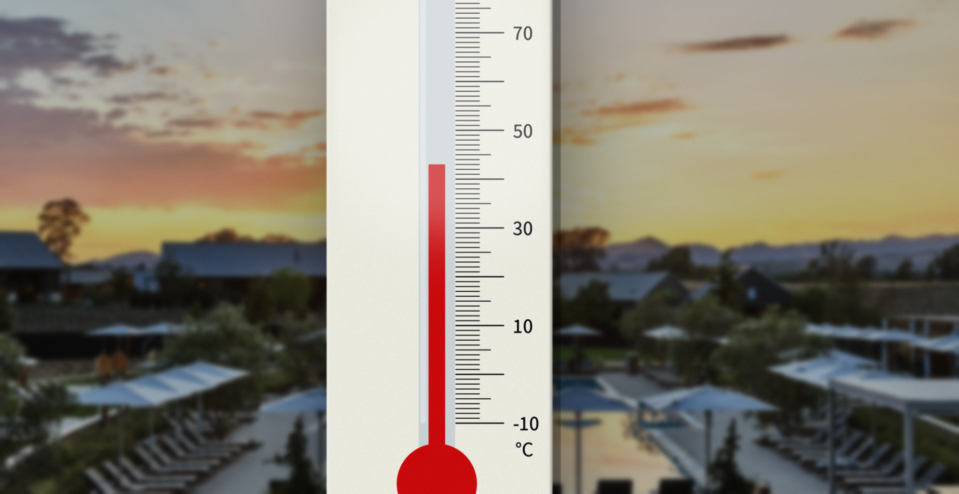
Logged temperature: 43 °C
